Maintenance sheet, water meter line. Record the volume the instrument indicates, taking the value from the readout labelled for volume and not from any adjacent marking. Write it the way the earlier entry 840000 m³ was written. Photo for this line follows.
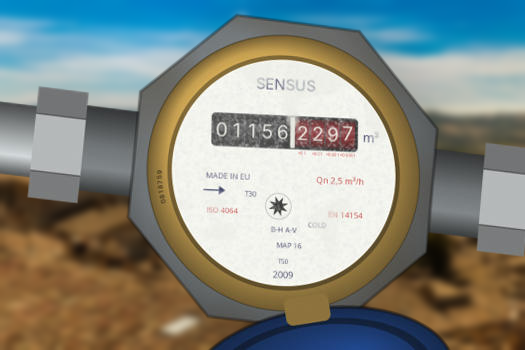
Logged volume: 1156.2297 m³
